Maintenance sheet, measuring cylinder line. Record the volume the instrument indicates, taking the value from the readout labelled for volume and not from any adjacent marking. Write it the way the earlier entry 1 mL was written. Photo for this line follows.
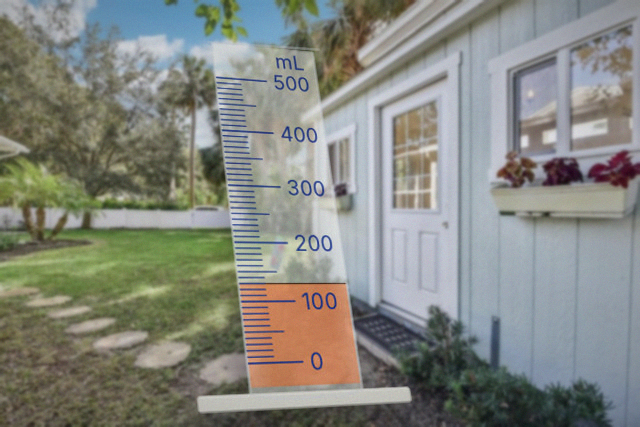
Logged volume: 130 mL
